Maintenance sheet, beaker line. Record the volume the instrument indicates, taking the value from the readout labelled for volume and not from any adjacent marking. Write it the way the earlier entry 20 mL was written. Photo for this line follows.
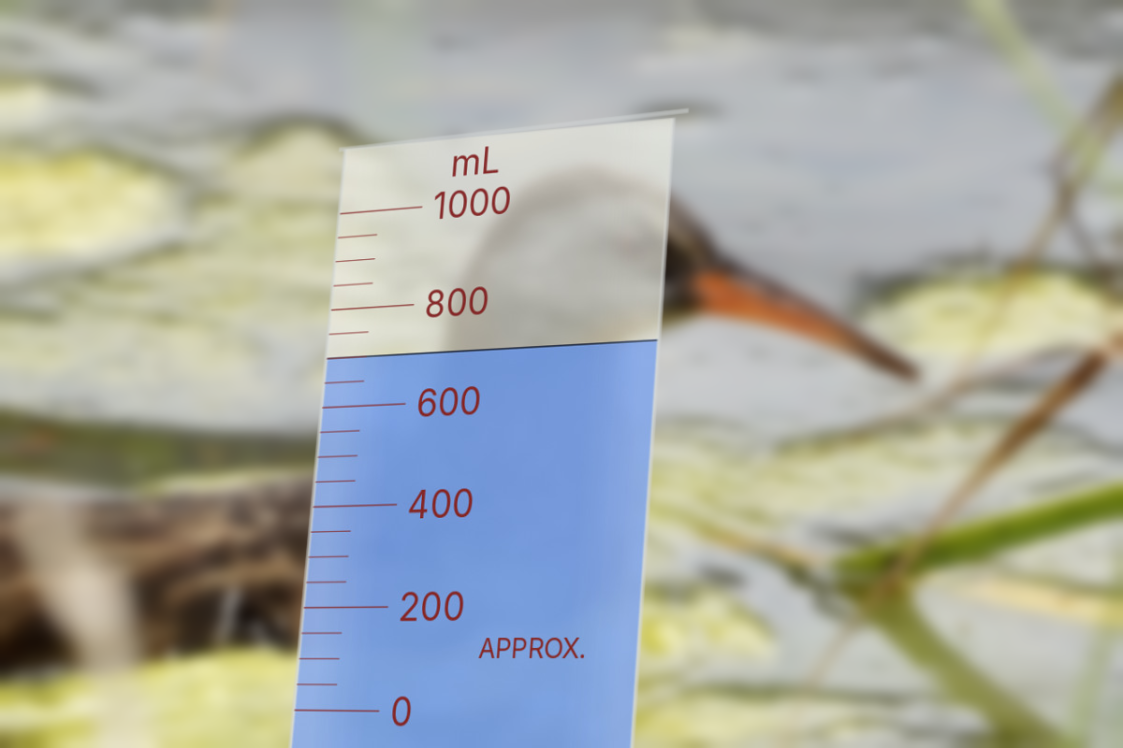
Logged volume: 700 mL
